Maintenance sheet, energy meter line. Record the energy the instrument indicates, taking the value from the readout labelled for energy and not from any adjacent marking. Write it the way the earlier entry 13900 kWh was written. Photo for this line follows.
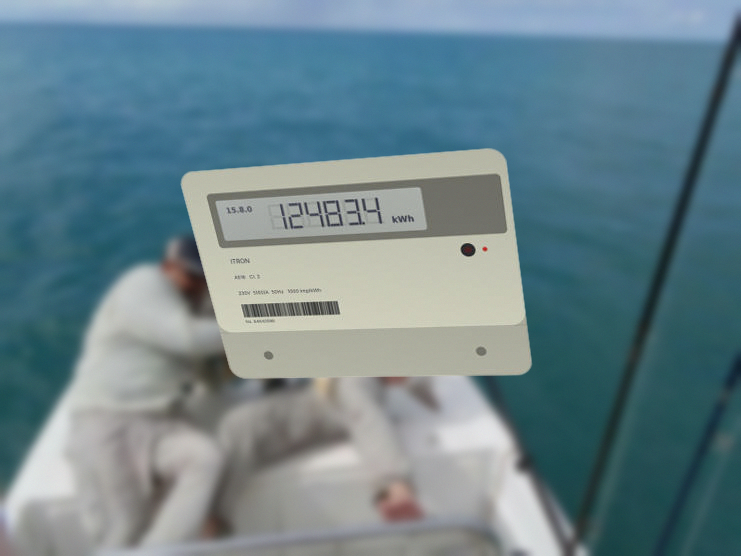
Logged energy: 12483.4 kWh
